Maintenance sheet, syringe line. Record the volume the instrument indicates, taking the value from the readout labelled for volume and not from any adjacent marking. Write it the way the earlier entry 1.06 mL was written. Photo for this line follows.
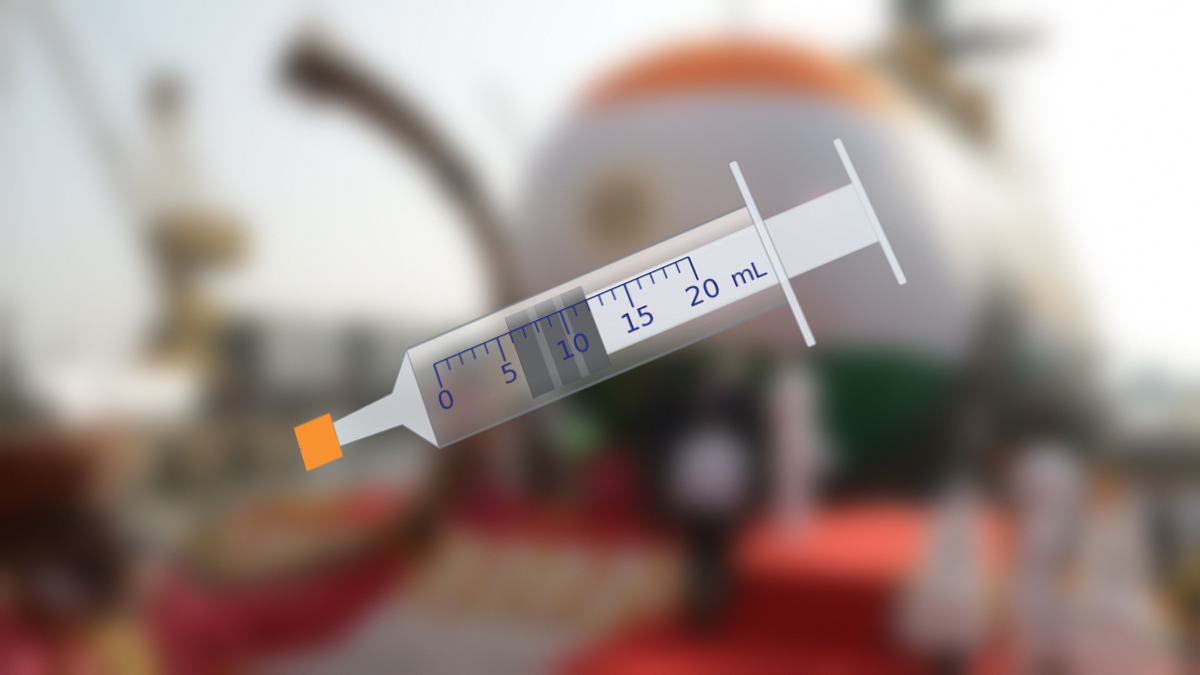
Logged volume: 6 mL
